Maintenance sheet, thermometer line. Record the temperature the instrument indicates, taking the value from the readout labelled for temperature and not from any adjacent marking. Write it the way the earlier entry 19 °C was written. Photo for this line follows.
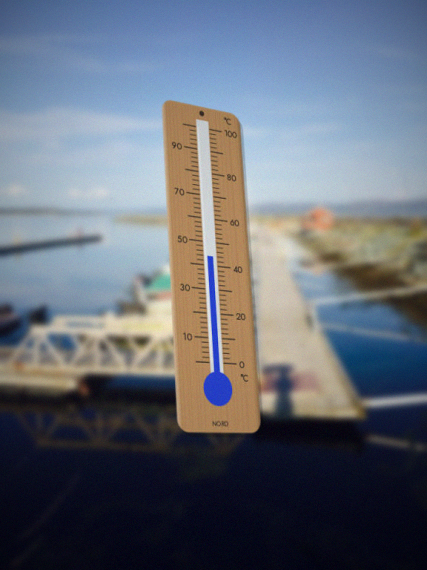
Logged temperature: 44 °C
